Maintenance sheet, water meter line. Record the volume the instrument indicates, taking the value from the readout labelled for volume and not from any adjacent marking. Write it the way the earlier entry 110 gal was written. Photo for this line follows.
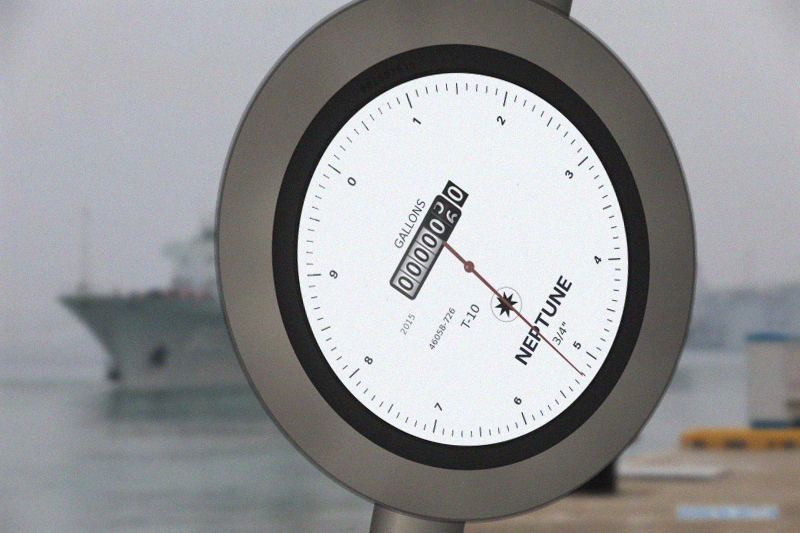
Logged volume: 55.2 gal
